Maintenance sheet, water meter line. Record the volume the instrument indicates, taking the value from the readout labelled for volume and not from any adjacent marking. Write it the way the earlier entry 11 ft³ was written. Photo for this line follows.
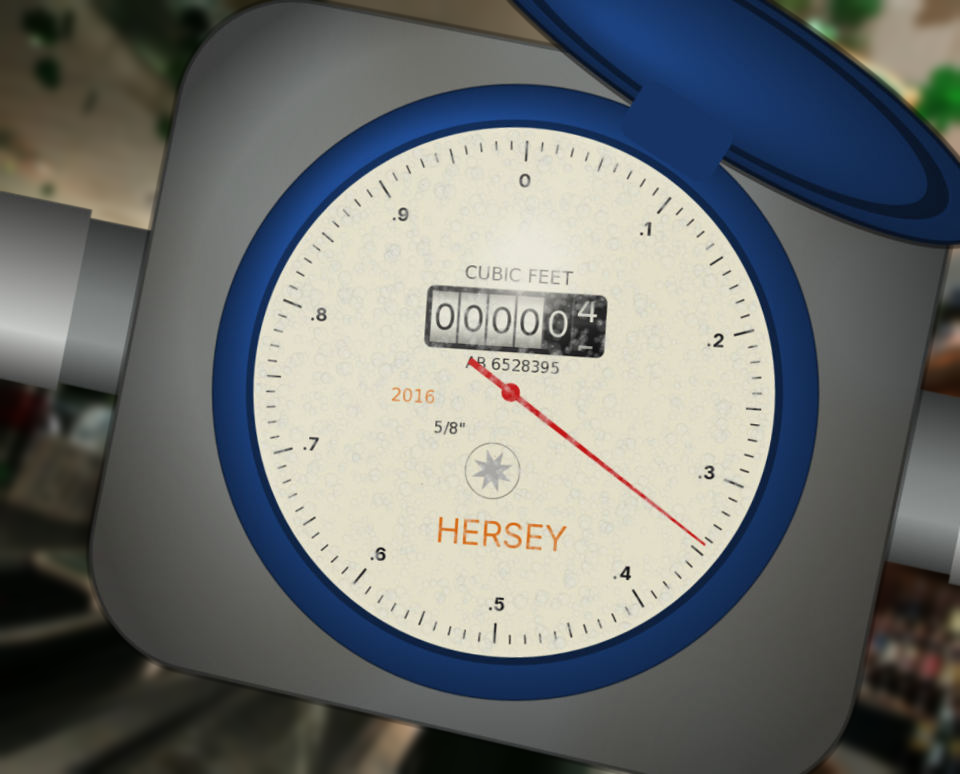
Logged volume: 4.34 ft³
